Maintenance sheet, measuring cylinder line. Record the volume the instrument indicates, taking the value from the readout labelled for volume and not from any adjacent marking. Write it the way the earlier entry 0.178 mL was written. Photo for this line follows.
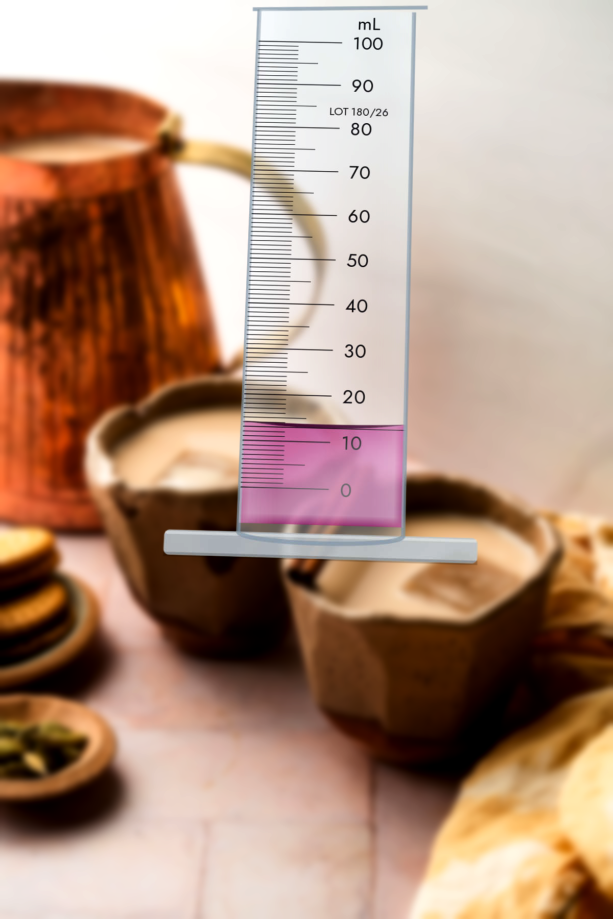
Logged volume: 13 mL
